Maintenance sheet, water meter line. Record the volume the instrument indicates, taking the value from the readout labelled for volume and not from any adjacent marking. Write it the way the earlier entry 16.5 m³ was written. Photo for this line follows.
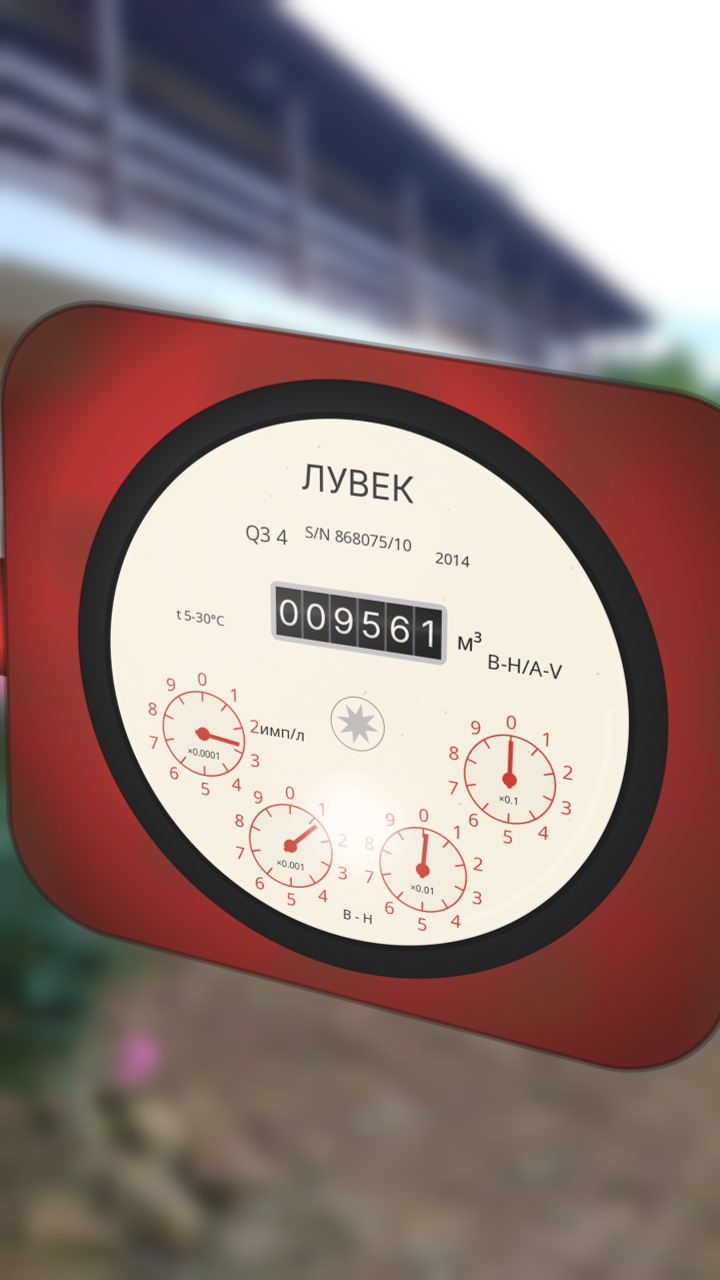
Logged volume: 9561.0012 m³
